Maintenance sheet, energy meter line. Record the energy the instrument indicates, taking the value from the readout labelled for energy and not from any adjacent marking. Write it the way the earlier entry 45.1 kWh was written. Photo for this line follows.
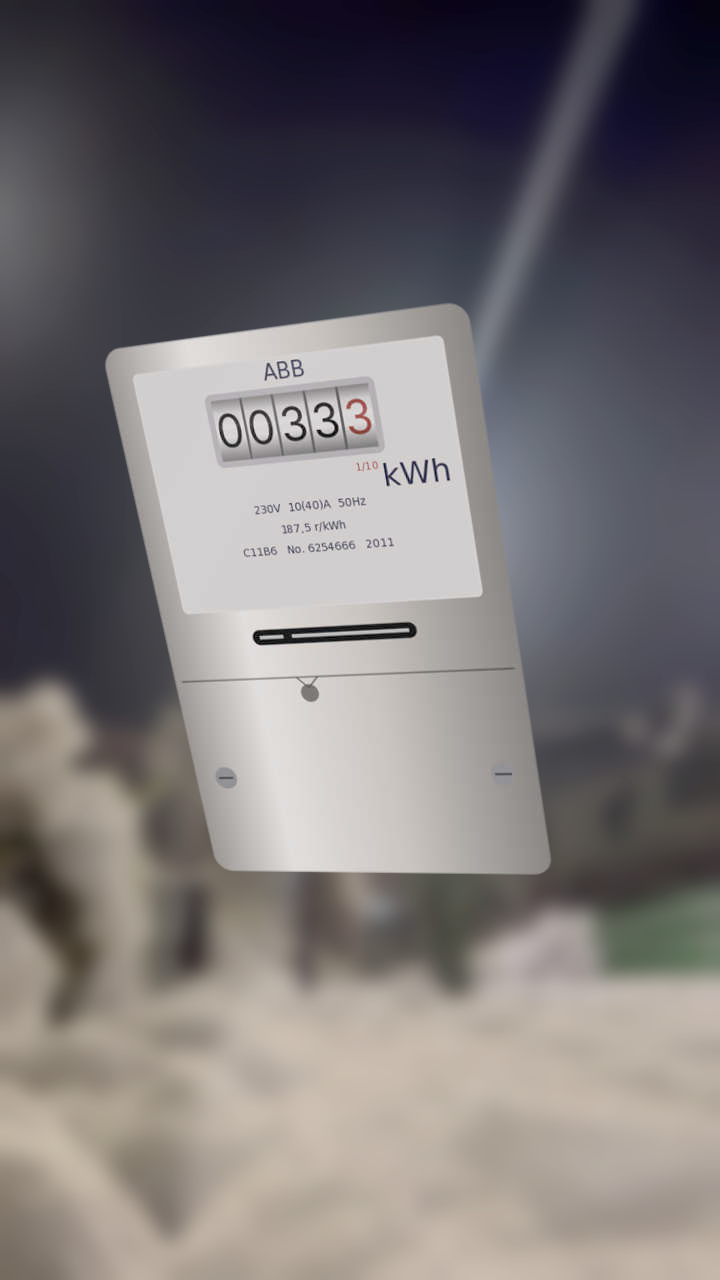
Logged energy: 33.3 kWh
